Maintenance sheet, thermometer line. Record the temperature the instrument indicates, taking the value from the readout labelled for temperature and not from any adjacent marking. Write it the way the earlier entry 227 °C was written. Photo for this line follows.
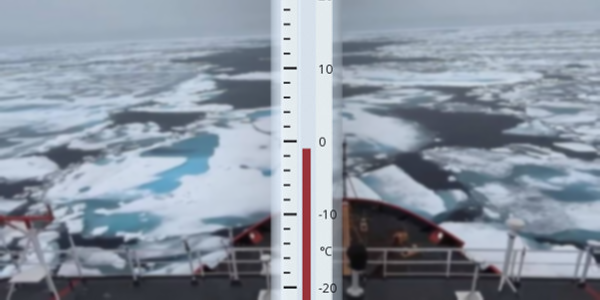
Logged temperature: -1 °C
